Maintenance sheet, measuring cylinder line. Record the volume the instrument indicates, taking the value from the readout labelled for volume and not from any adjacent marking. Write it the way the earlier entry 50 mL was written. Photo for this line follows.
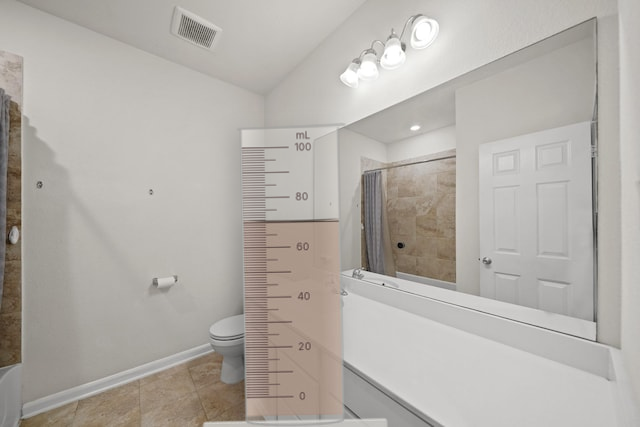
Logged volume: 70 mL
